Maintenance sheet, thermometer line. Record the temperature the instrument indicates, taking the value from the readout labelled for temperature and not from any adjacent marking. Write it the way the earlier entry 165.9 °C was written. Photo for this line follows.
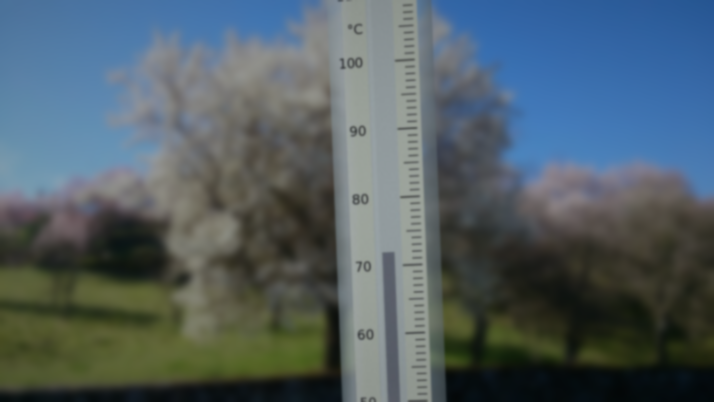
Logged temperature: 72 °C
